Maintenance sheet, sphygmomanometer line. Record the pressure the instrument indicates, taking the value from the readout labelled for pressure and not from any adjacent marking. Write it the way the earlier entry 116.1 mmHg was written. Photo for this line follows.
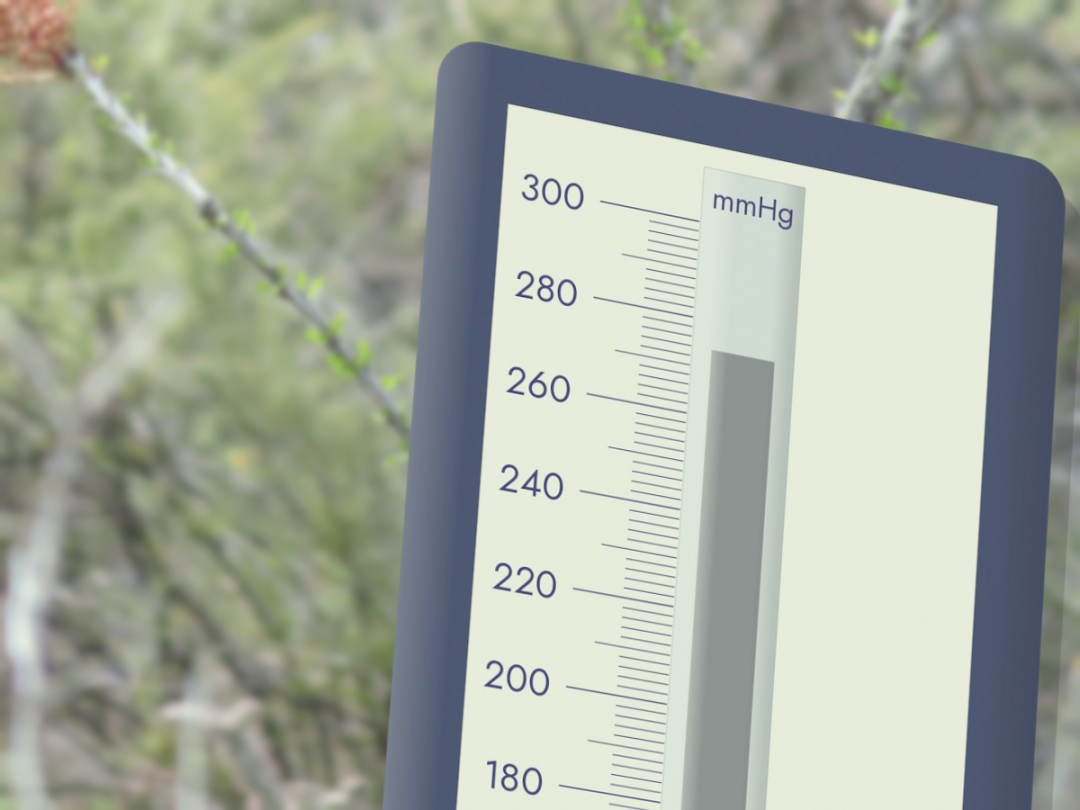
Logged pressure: 274 mmHg
